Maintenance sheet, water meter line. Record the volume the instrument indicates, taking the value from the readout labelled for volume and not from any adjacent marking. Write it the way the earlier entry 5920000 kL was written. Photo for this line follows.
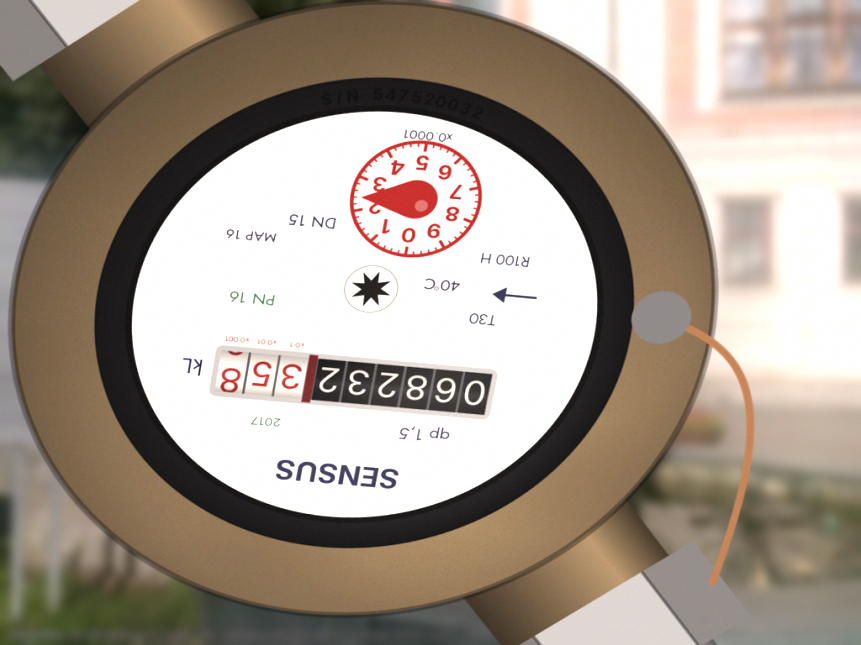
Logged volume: 68232.3582 kL
